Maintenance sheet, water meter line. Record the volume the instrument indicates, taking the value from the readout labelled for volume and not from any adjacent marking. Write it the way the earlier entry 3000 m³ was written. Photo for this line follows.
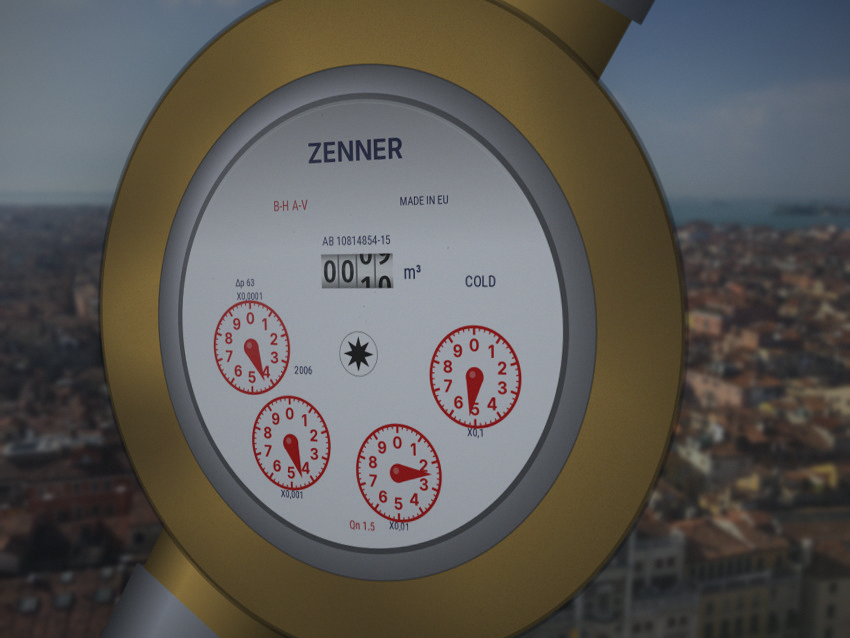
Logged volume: 9.5244 m³
